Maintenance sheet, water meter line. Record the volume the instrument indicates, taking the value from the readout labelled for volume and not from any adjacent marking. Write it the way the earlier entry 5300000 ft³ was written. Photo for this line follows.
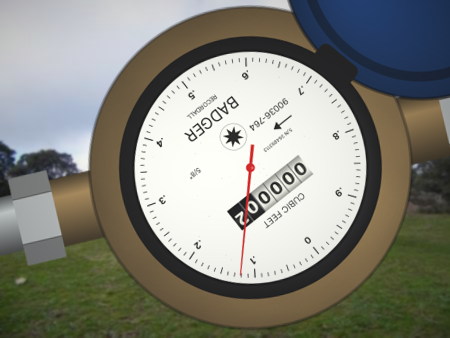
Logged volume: 2.12 ft³
